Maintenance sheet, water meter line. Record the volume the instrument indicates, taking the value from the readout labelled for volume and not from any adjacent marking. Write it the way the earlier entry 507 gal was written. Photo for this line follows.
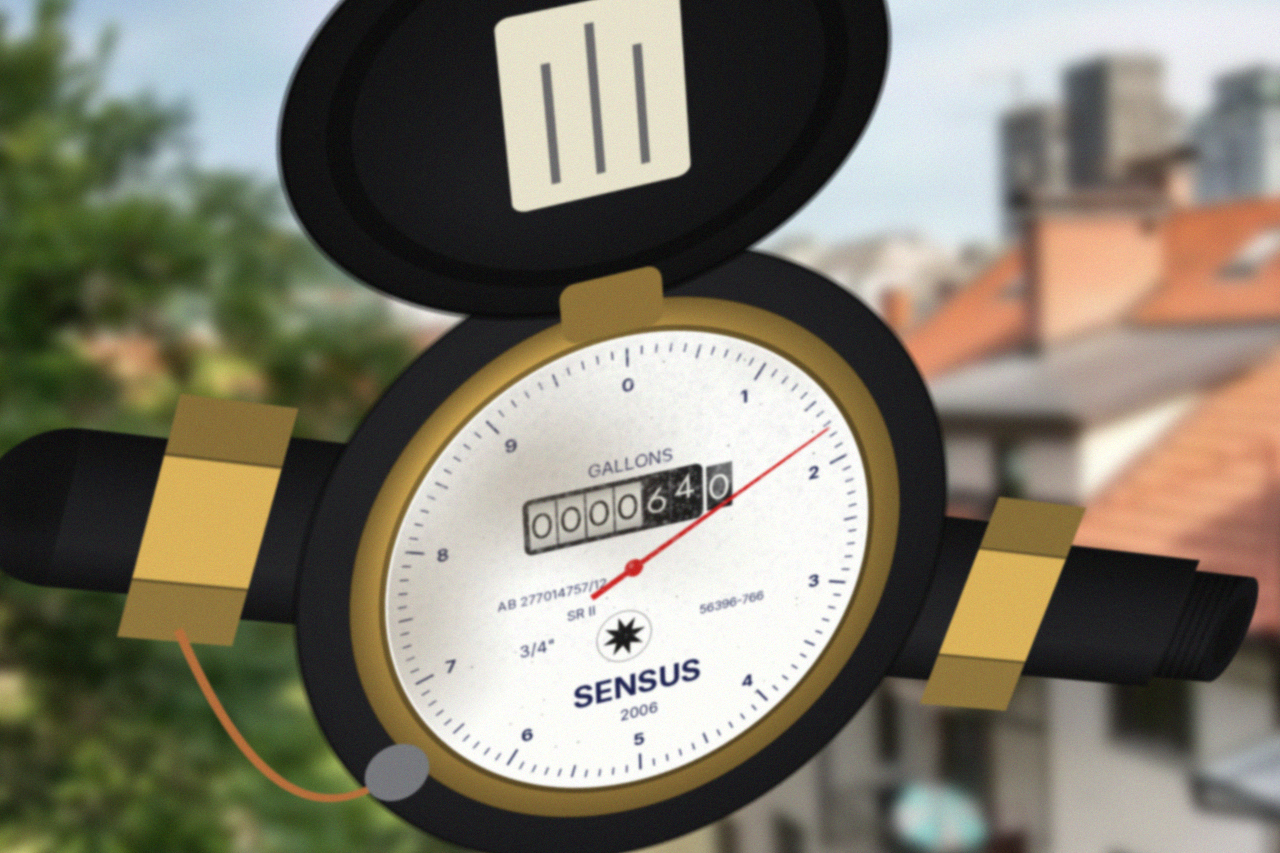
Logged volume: 641.7 gal
